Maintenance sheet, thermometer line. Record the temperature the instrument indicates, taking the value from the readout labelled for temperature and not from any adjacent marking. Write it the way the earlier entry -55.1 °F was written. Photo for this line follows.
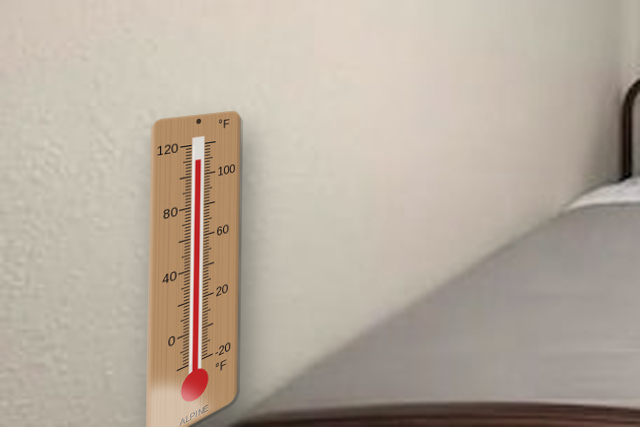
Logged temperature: 110 °F
